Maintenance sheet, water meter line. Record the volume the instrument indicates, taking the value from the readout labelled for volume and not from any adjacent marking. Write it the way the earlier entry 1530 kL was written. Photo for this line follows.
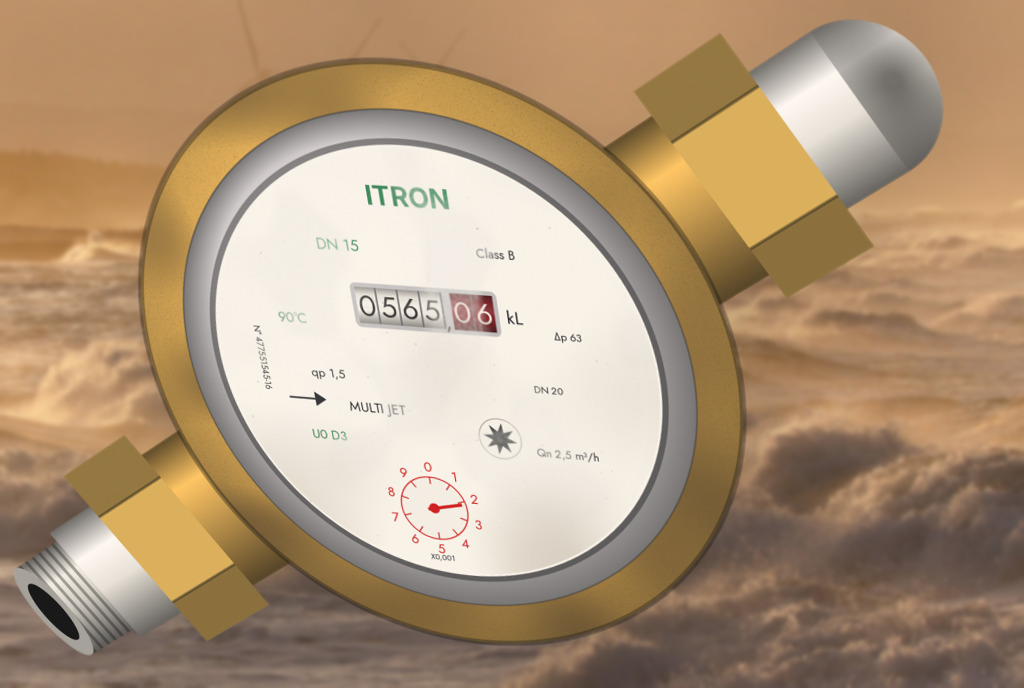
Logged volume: 565.062 kL
